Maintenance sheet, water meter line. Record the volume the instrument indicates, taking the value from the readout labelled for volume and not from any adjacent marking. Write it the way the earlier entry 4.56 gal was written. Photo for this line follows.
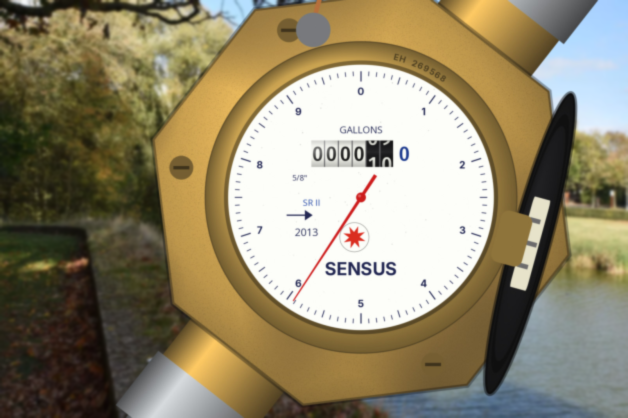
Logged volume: 95.9 gal
